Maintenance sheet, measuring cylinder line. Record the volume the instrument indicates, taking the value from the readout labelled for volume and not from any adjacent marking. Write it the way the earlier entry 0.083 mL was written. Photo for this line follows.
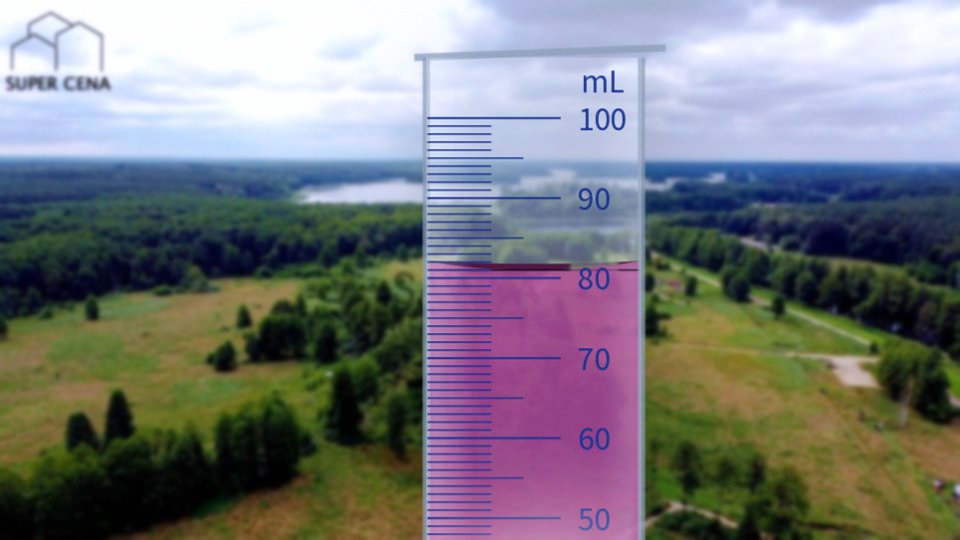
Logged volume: 81 mL
